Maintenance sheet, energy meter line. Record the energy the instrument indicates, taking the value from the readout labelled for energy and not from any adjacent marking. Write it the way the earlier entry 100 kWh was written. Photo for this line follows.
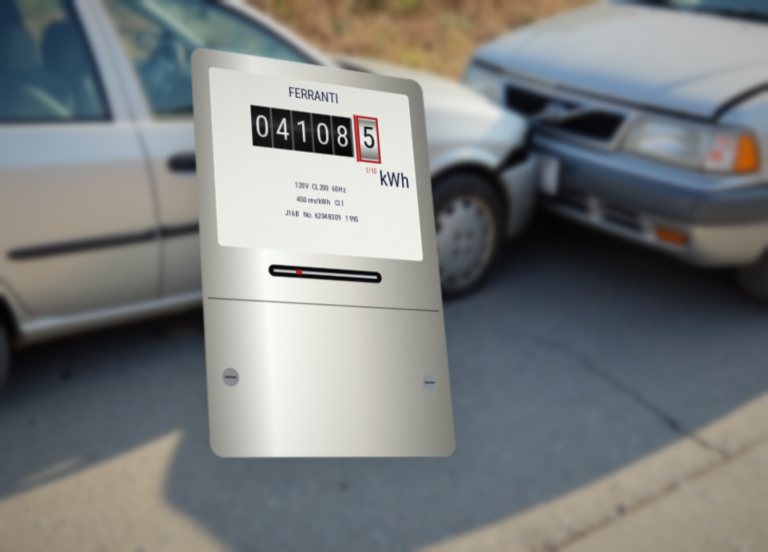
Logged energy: 4108.5 kWh
